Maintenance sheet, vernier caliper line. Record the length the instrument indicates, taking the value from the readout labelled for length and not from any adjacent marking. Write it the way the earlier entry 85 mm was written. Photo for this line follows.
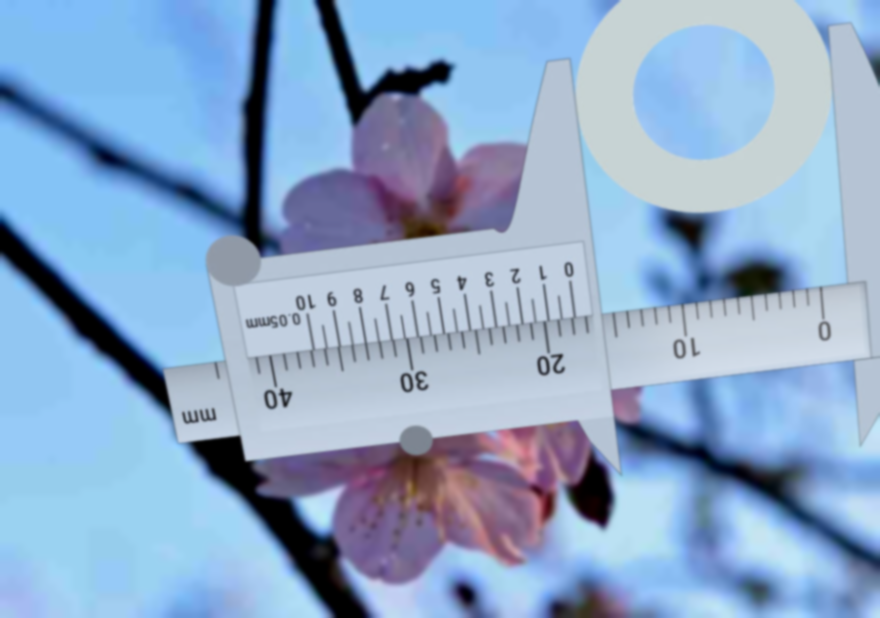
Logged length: 17.8 mm
